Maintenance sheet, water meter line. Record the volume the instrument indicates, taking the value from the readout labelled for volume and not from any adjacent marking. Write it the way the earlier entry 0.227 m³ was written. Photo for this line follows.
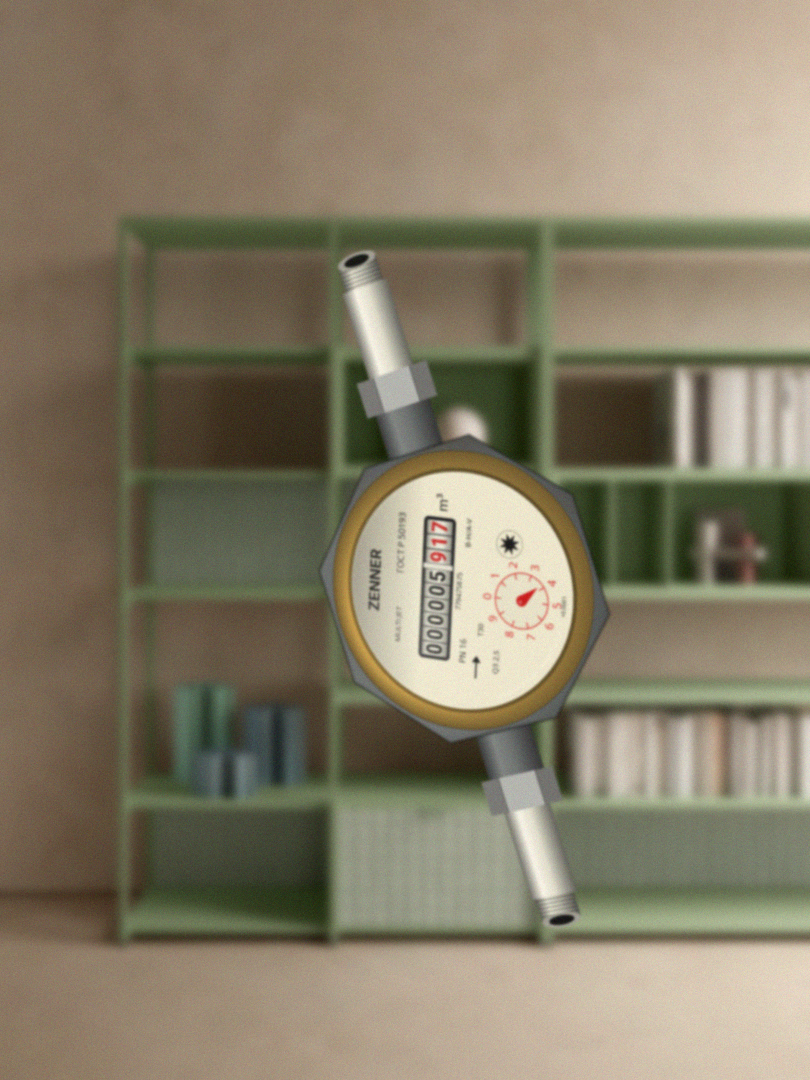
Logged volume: 5.9173 m³
